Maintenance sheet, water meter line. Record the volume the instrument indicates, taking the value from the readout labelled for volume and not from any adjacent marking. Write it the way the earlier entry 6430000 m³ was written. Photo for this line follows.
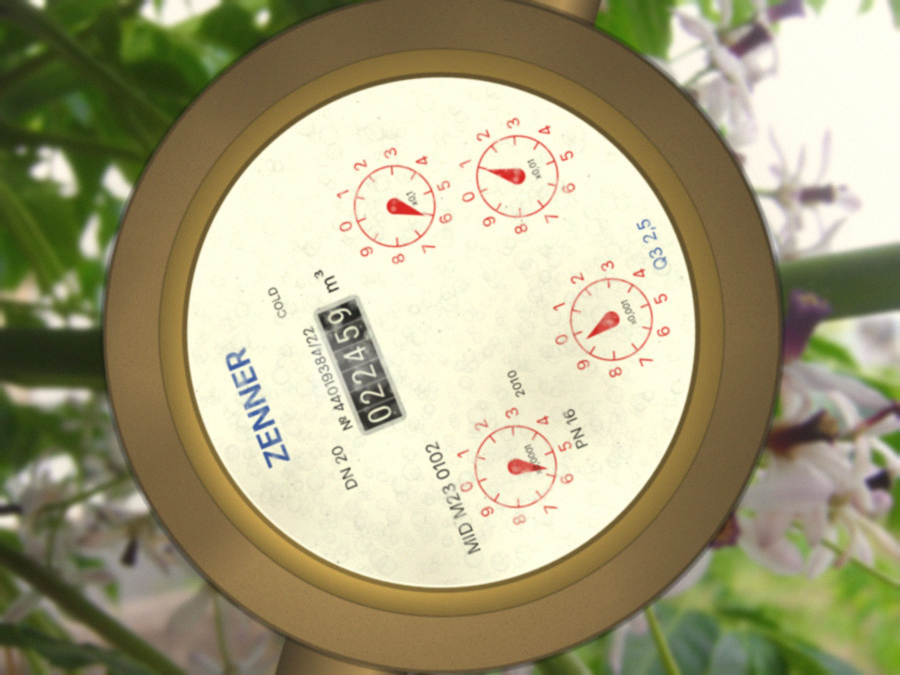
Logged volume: 22459.6095 m³
